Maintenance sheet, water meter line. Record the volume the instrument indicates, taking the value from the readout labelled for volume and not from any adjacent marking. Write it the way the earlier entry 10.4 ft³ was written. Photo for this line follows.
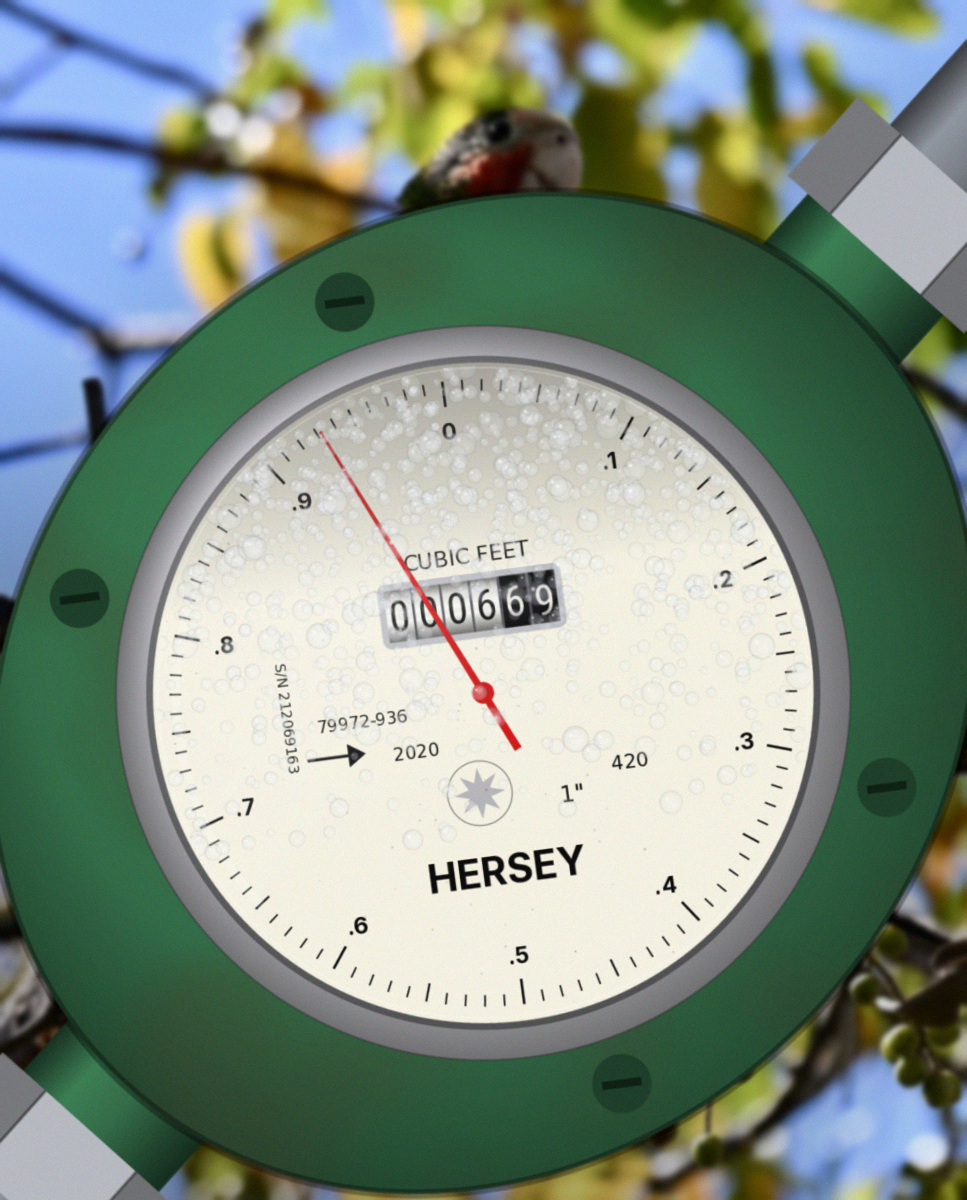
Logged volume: 668.93 ft³
